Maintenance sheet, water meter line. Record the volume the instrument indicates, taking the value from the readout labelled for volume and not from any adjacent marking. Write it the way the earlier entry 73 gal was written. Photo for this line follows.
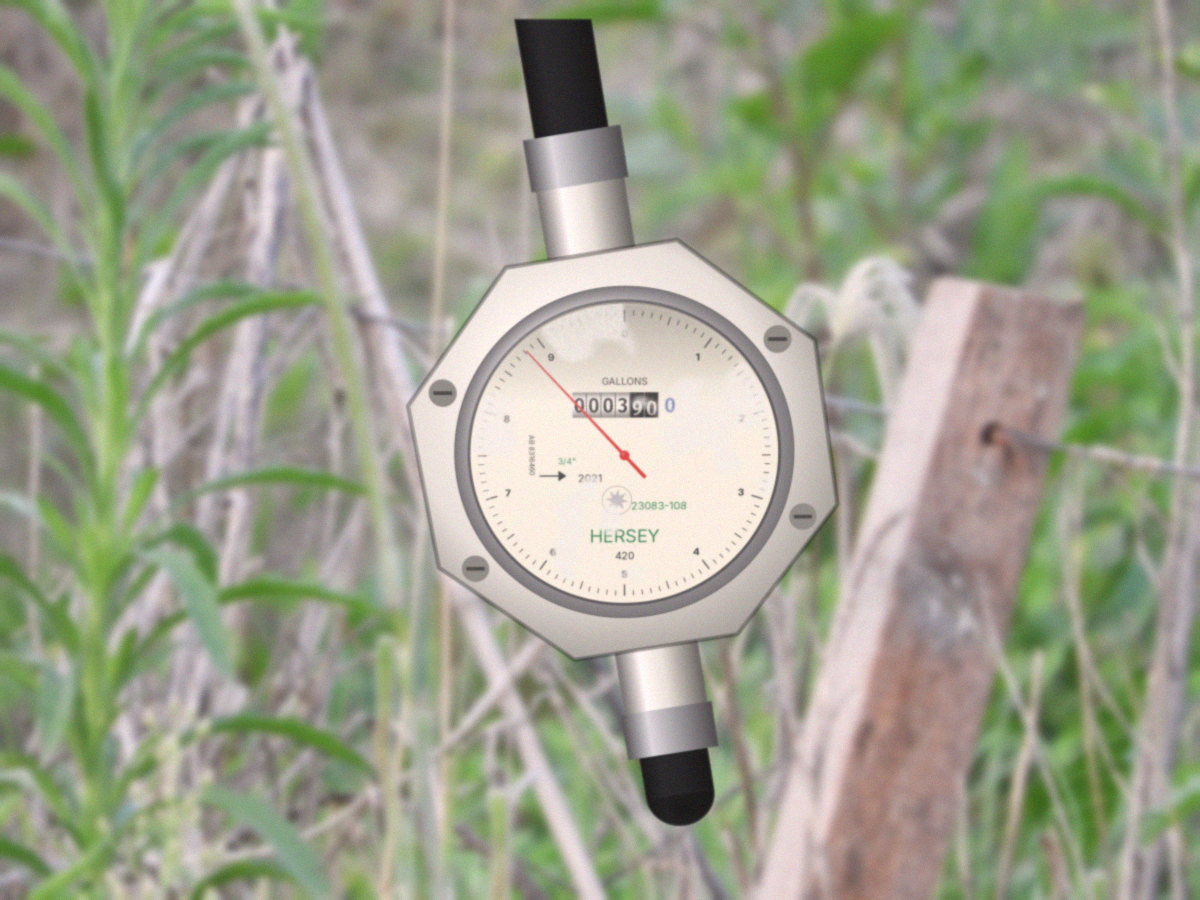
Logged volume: 3898.8 gal
